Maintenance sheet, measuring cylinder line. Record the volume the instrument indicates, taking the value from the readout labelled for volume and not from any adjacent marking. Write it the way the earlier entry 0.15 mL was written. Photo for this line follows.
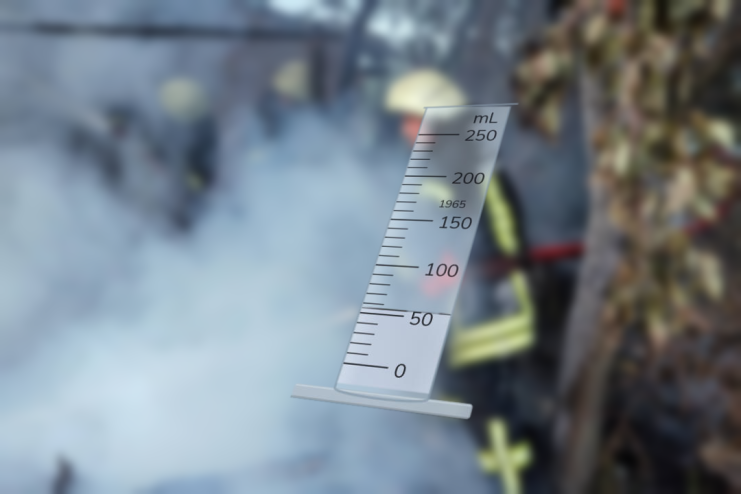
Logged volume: 55 mL
